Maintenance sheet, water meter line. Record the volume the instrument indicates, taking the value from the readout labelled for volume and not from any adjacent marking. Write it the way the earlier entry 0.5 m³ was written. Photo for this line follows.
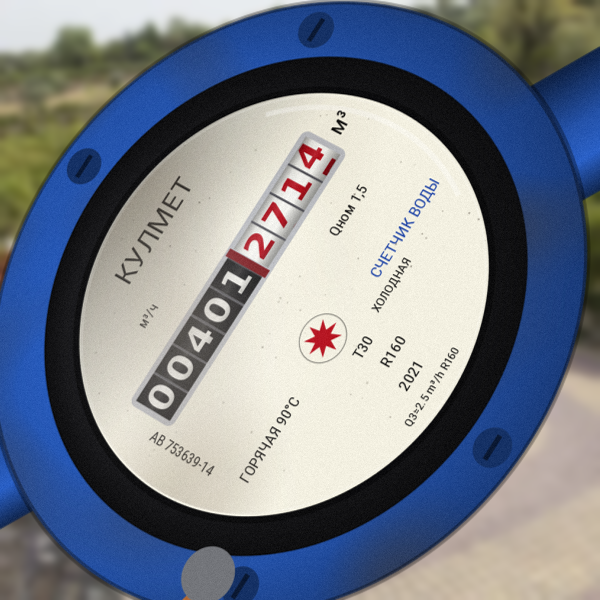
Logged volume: 401.2714 m³
